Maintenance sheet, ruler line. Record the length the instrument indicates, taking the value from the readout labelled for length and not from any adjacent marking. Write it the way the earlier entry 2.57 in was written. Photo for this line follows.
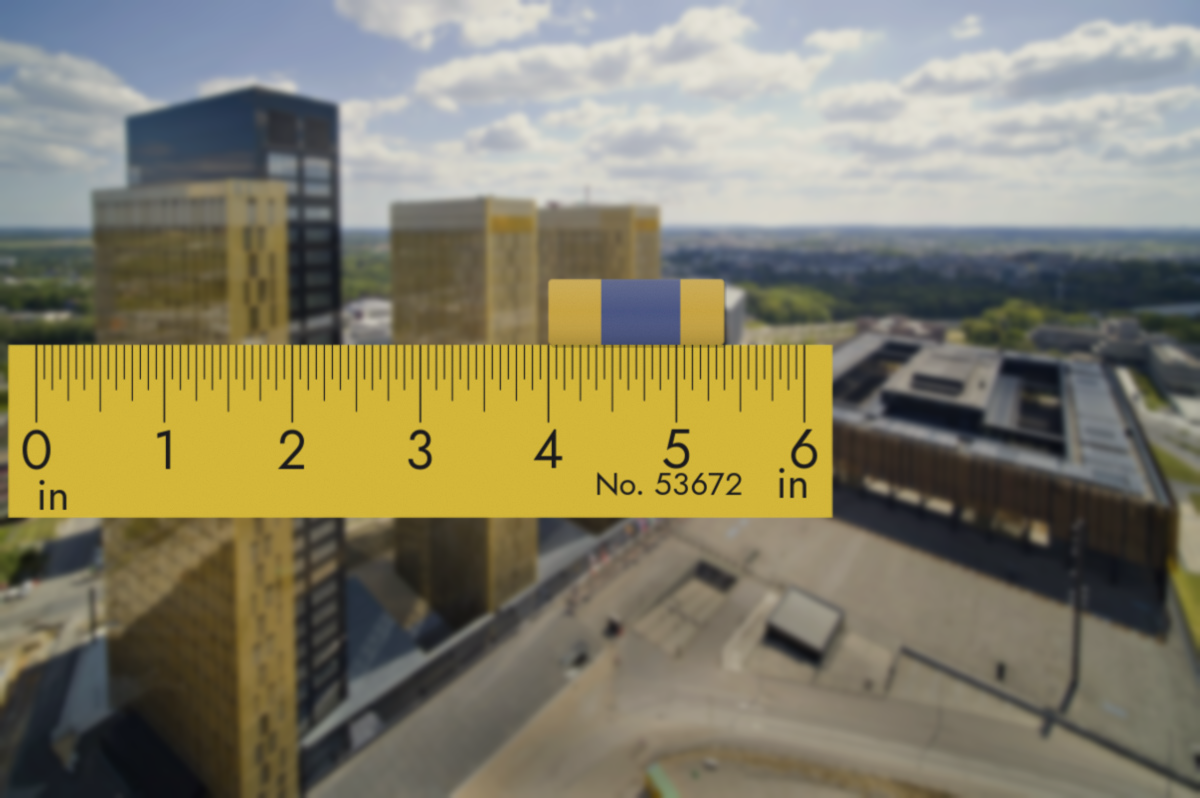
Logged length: 1.375 in
